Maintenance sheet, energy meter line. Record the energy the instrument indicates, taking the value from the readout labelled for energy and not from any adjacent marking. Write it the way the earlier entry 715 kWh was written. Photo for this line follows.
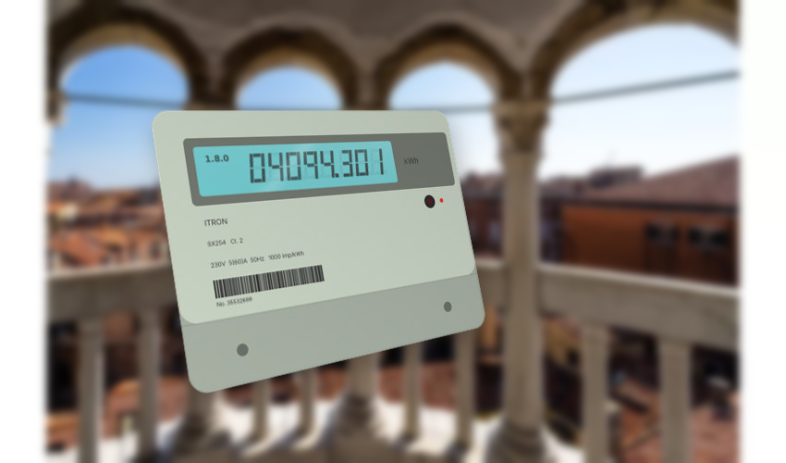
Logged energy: 4094.301 kWh
